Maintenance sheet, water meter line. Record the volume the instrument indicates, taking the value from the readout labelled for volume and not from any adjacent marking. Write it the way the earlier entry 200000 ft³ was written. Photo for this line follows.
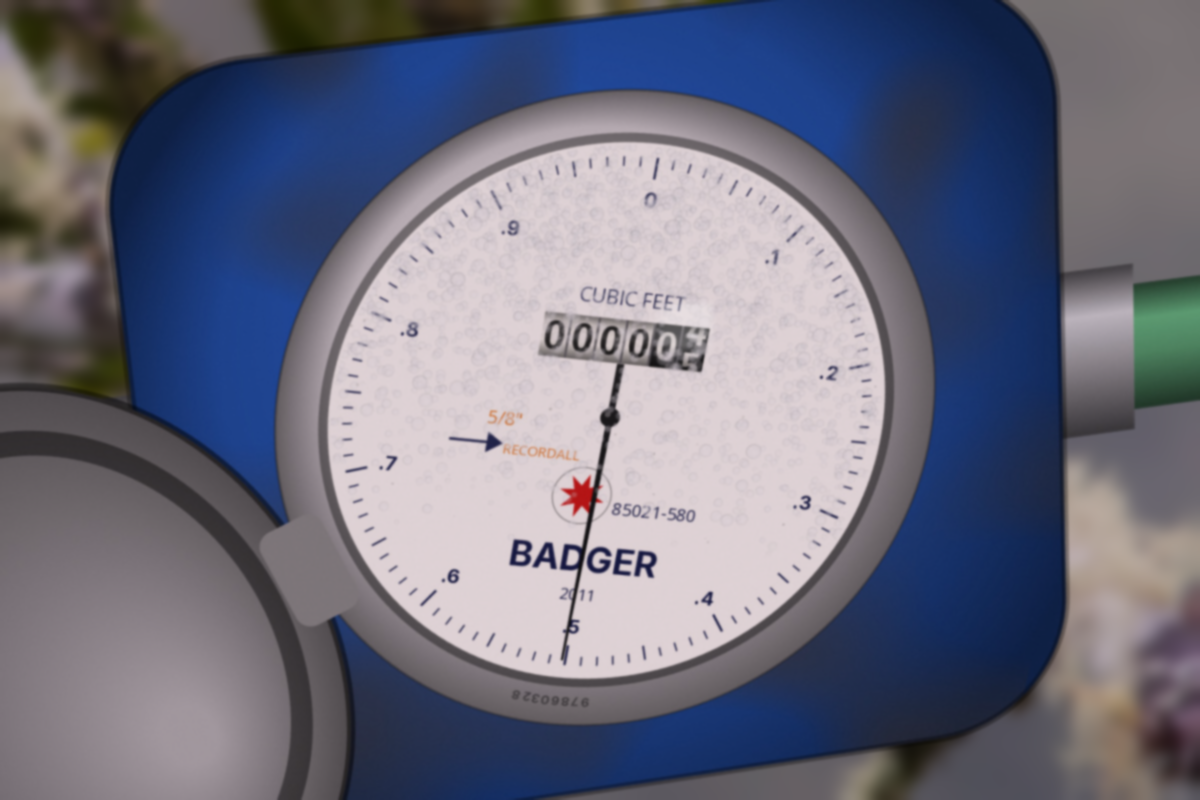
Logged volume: 4.50 ft³
